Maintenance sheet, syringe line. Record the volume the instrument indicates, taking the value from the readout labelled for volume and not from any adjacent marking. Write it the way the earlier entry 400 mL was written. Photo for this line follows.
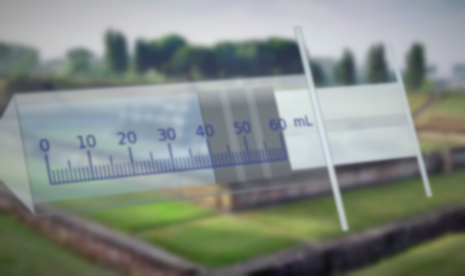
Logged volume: 40 mL
